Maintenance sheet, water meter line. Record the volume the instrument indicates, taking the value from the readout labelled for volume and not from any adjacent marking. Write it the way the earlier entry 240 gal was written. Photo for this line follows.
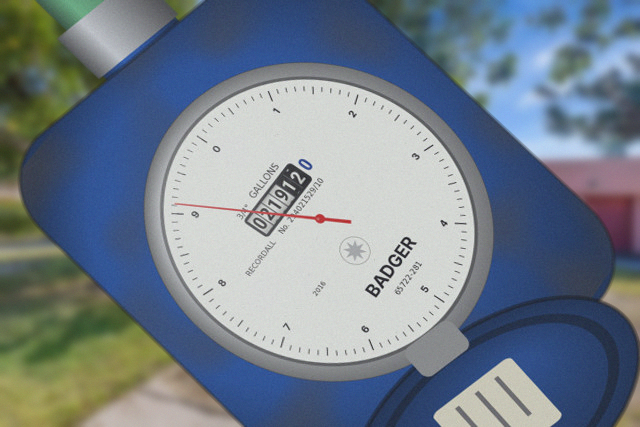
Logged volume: 219119.1 gal
